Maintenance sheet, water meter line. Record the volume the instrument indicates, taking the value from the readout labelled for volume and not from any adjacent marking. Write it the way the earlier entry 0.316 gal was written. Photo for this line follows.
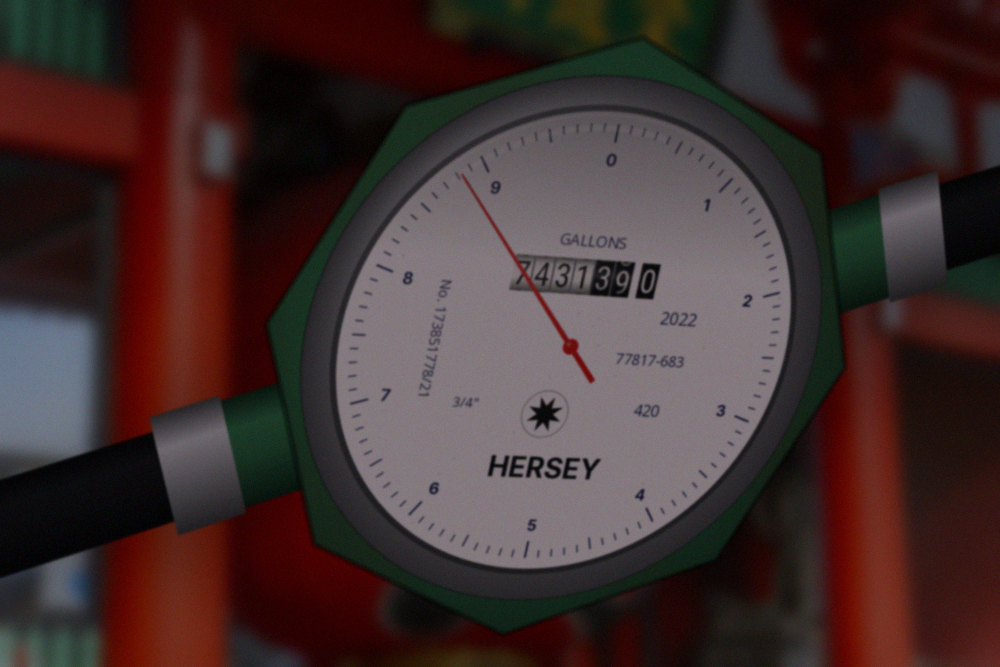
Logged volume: 7431388.8 gal
